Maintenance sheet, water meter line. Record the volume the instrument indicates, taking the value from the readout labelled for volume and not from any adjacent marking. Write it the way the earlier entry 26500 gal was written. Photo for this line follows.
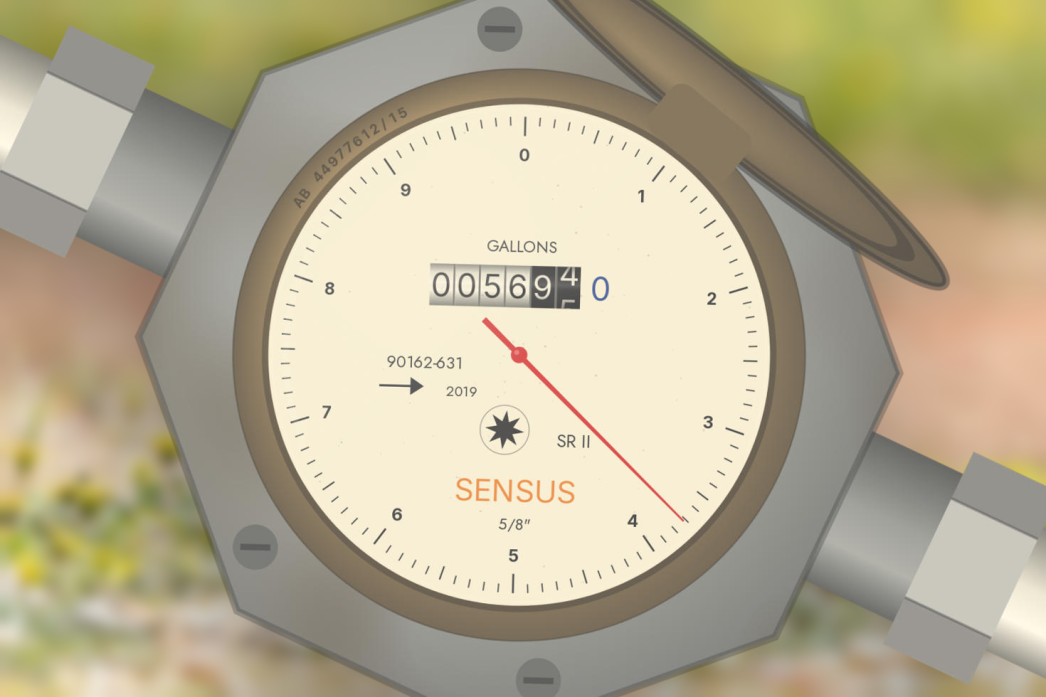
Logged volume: 56943.7 gal
